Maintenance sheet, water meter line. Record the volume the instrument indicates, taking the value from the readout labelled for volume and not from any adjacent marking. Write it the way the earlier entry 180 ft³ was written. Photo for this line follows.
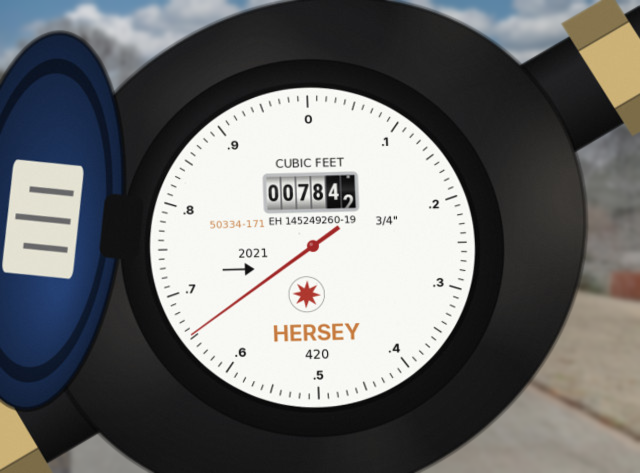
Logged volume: 7841.65 ft³
